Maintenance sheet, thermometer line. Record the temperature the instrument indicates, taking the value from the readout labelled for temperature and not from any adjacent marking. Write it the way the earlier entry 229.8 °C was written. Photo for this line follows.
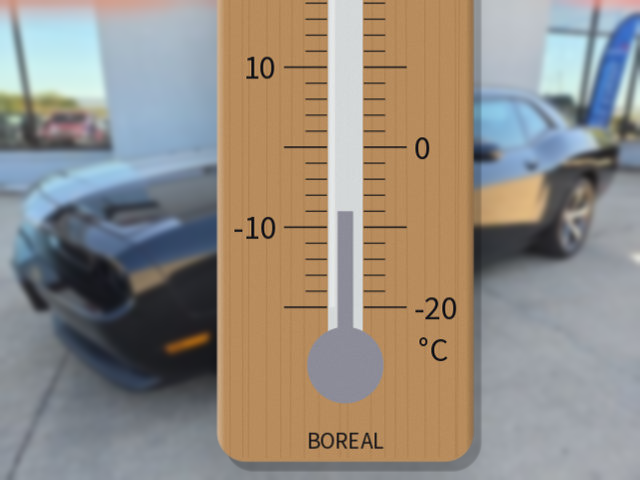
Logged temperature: -8 °C
